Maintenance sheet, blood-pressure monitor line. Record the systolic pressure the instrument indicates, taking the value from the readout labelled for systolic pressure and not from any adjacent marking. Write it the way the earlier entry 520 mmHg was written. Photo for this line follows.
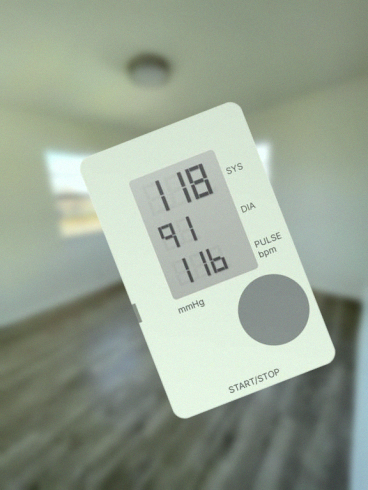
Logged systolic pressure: 118 mmHg
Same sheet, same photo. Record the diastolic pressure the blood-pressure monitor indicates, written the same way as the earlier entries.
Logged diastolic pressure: 91 mmHg
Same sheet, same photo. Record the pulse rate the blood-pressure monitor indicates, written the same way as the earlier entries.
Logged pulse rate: 116 bpm
